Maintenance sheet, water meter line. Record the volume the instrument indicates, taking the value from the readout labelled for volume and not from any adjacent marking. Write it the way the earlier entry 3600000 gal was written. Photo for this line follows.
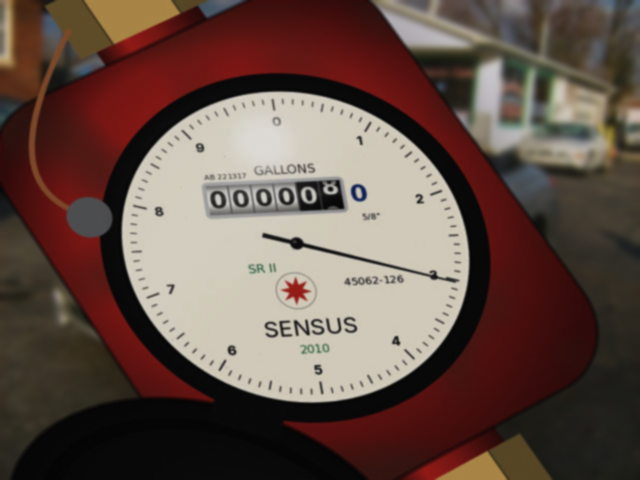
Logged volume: 83.0 gal
